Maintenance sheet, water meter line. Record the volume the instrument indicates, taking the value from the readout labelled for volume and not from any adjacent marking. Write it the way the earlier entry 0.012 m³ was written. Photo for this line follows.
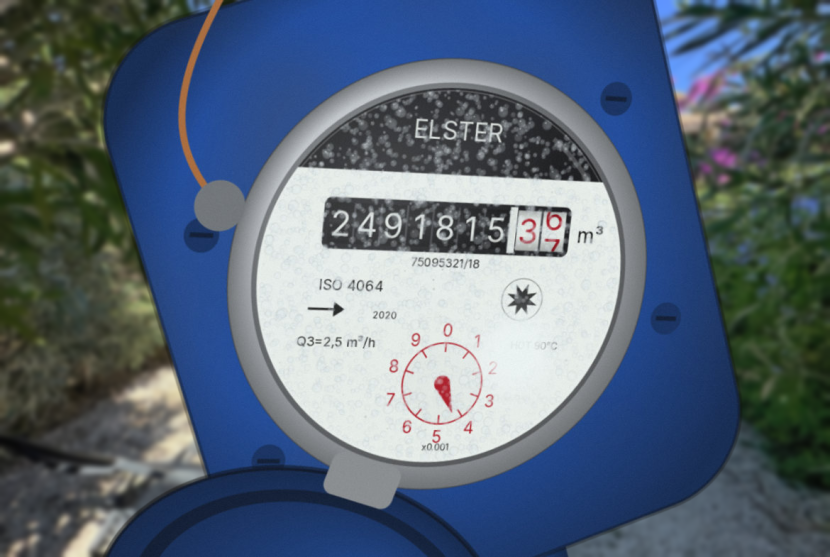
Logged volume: 2491815.364 m³
